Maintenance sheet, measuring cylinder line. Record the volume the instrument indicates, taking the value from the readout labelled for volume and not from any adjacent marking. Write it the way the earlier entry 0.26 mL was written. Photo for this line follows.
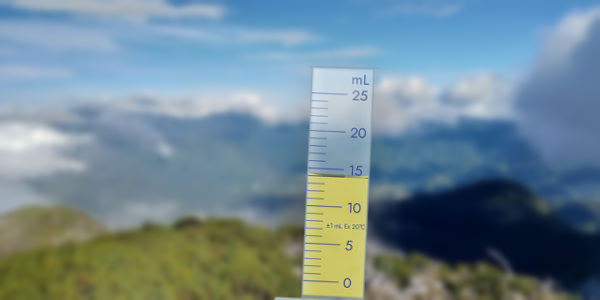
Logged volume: 14 mL
